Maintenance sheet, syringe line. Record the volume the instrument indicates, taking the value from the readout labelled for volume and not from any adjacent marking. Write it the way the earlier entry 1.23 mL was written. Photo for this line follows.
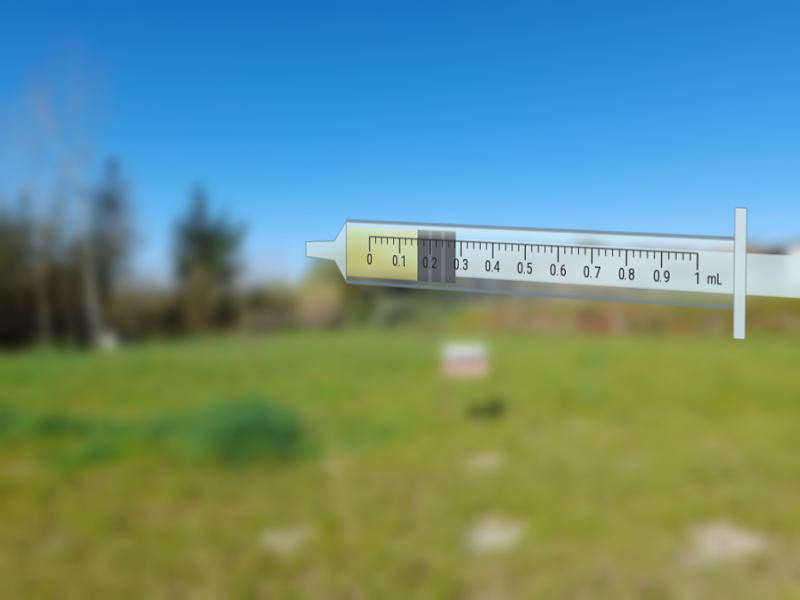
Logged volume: 0.16 mL
